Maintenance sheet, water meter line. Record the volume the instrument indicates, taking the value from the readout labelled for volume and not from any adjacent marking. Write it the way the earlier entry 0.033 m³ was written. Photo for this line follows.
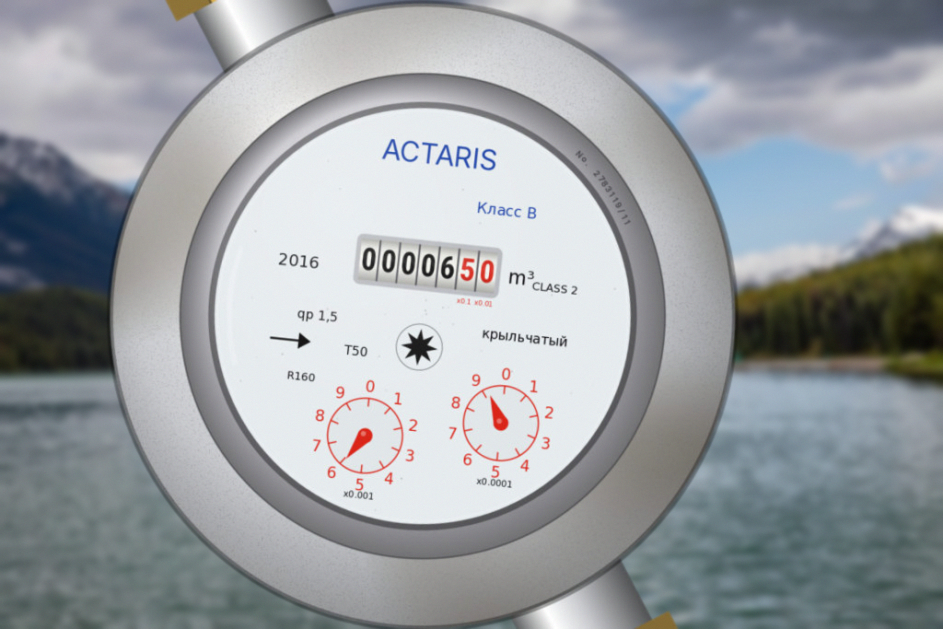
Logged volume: 6.5059 m³
